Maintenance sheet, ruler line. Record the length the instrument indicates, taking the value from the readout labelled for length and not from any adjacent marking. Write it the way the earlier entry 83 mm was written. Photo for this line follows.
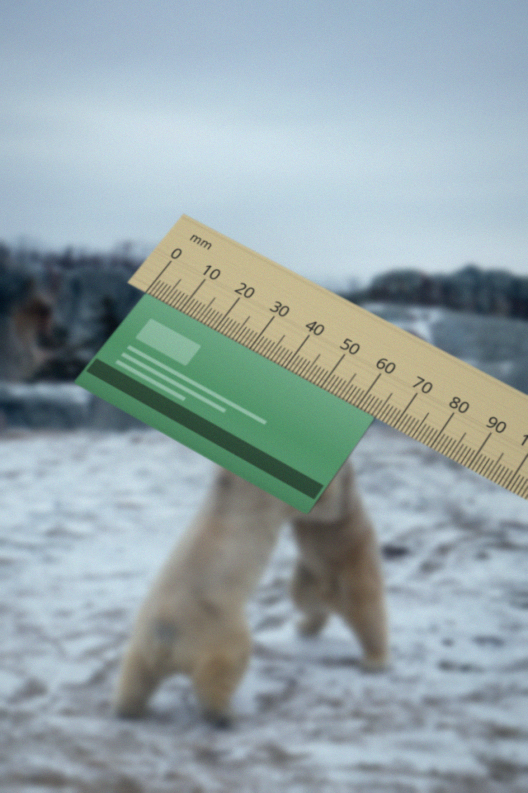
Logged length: 65 mm
